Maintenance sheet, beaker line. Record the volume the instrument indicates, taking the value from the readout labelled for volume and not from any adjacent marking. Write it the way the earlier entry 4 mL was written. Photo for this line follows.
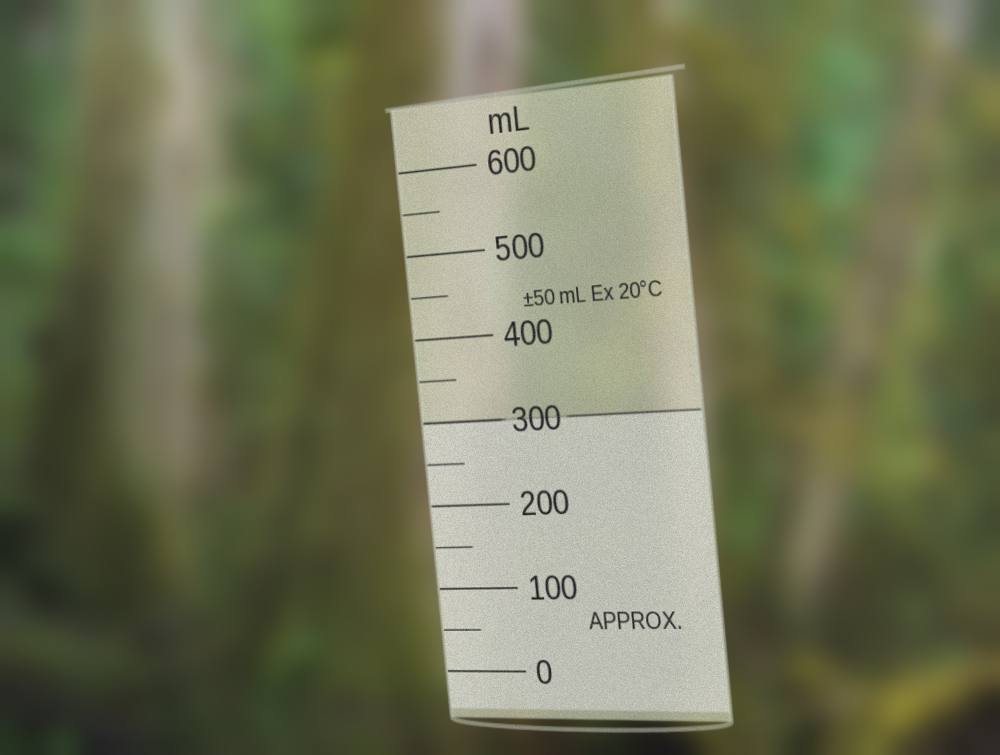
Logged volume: 300 mL
